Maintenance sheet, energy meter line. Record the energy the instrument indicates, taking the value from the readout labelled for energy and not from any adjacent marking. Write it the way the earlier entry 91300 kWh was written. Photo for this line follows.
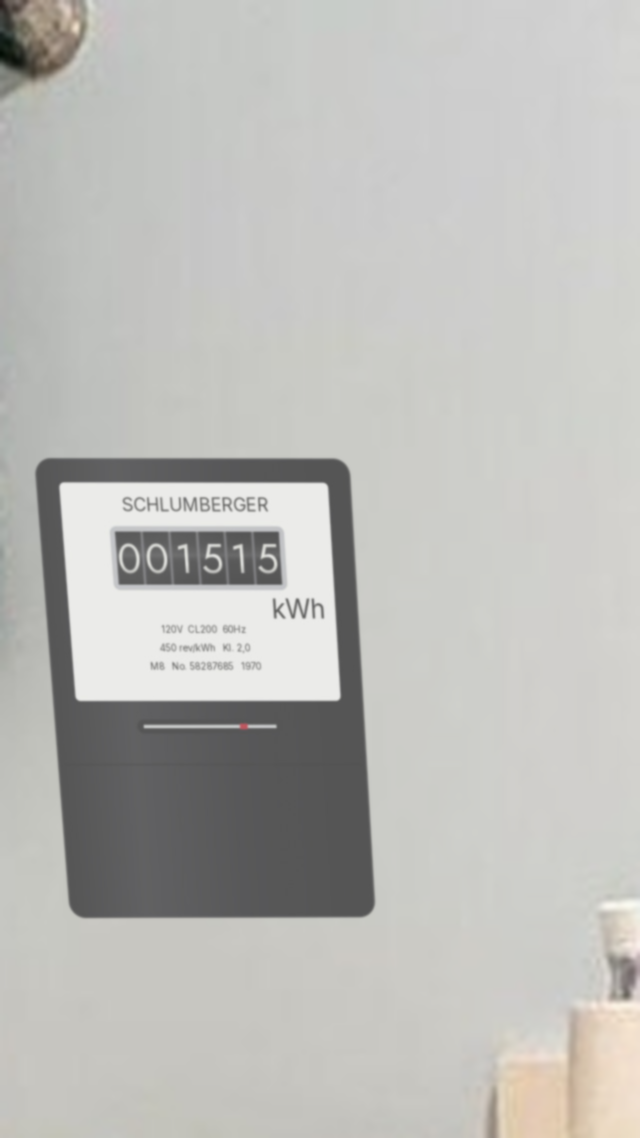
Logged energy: 1515 kWh
